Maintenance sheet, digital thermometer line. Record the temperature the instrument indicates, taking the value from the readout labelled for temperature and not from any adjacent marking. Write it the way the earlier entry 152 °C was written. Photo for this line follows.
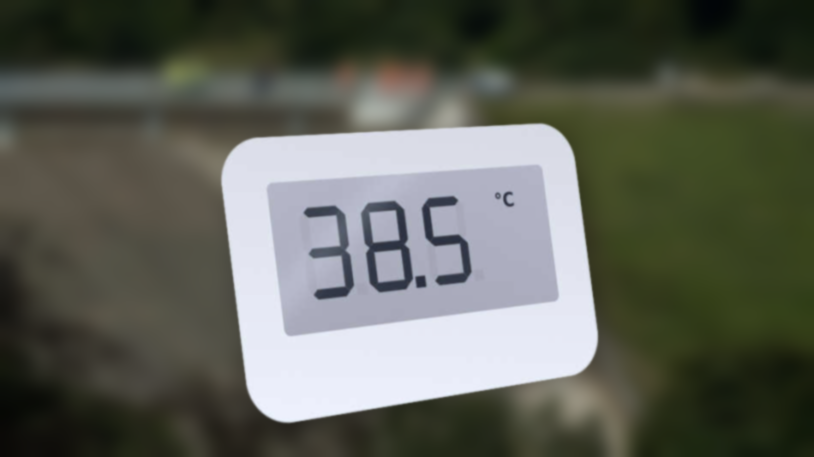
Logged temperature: 38.5 °C
